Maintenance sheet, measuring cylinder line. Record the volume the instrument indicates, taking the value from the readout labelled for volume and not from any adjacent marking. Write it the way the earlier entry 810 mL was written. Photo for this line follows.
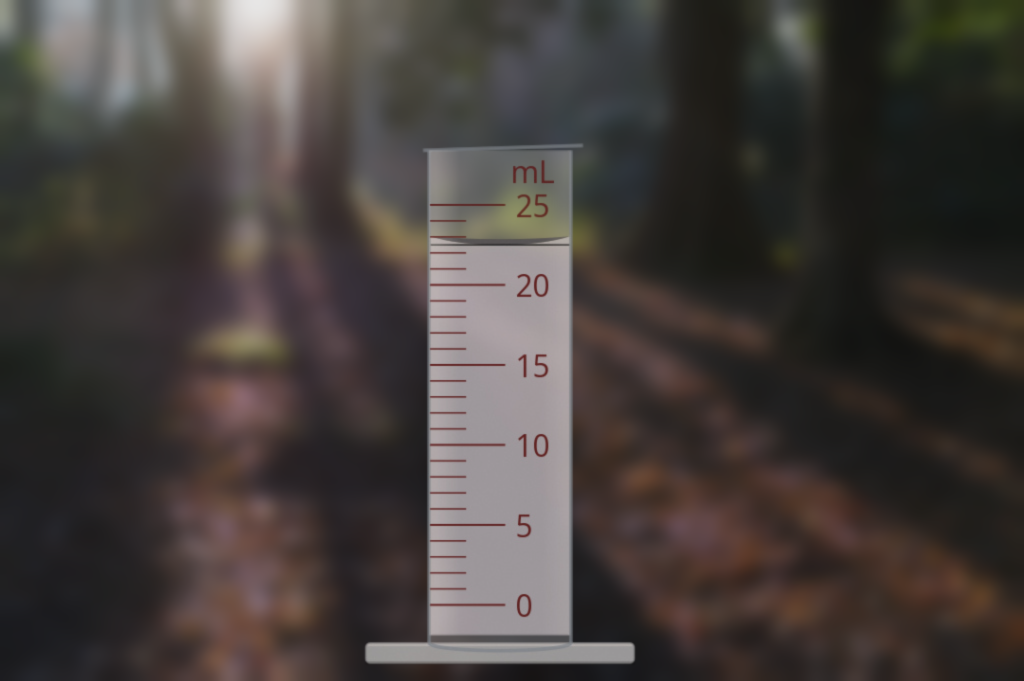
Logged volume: 22.5 mL
